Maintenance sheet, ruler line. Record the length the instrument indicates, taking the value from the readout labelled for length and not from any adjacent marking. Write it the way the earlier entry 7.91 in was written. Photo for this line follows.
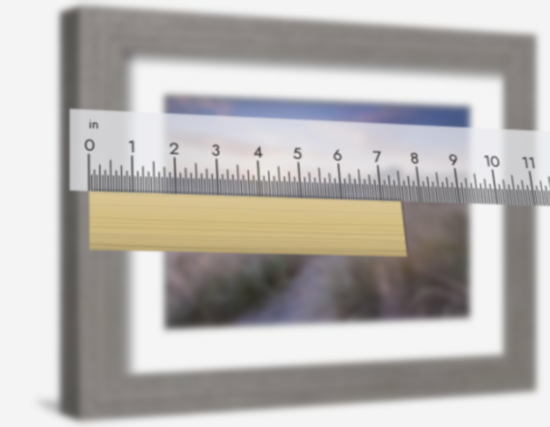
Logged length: 7.5 in
